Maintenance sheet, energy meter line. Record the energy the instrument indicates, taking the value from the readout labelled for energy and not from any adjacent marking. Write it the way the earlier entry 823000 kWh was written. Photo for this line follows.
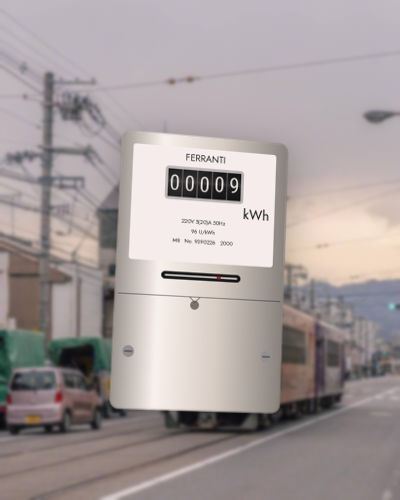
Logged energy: 9 kWh
